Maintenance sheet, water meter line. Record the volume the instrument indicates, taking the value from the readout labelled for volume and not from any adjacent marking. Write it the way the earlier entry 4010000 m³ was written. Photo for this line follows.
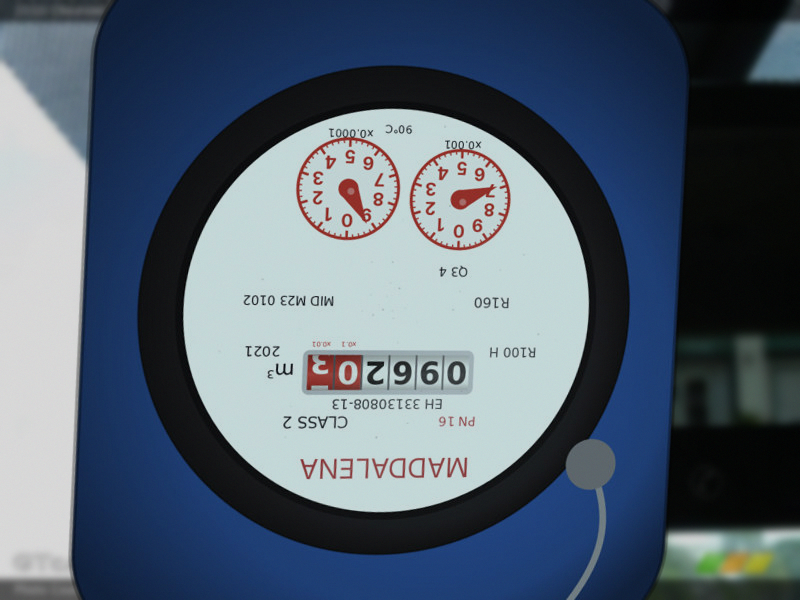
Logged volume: 962.0269 m³
